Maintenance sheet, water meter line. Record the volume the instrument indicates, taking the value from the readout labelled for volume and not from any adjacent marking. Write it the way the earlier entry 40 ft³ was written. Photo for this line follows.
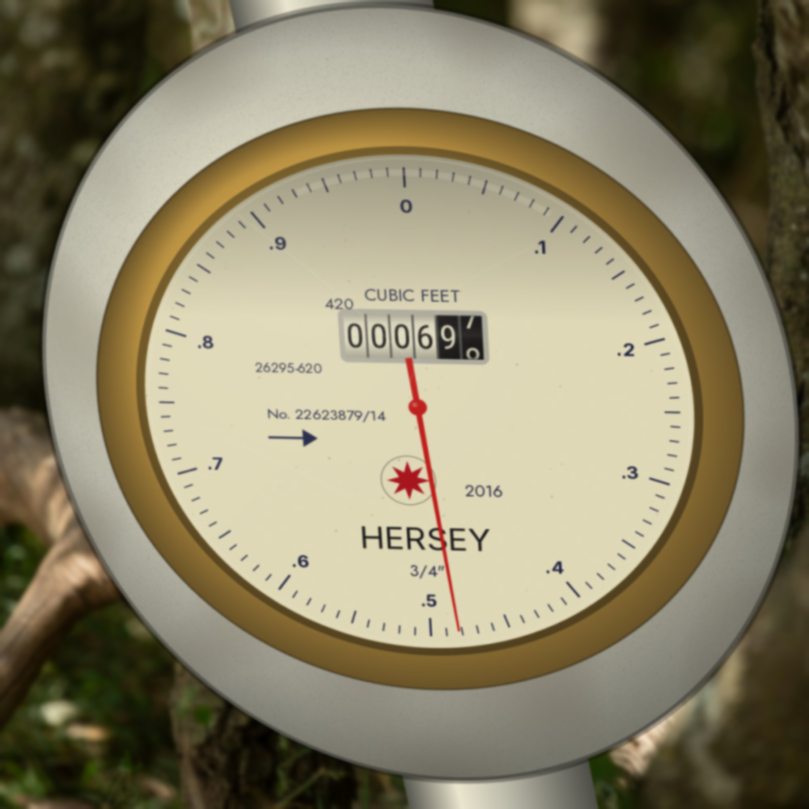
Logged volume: 697.48 ft³
